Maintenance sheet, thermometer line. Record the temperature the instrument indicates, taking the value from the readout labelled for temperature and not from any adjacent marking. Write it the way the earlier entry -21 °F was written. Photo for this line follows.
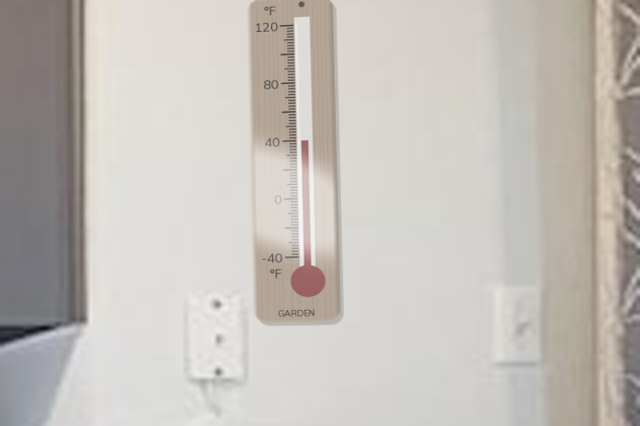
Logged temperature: 40 °F
